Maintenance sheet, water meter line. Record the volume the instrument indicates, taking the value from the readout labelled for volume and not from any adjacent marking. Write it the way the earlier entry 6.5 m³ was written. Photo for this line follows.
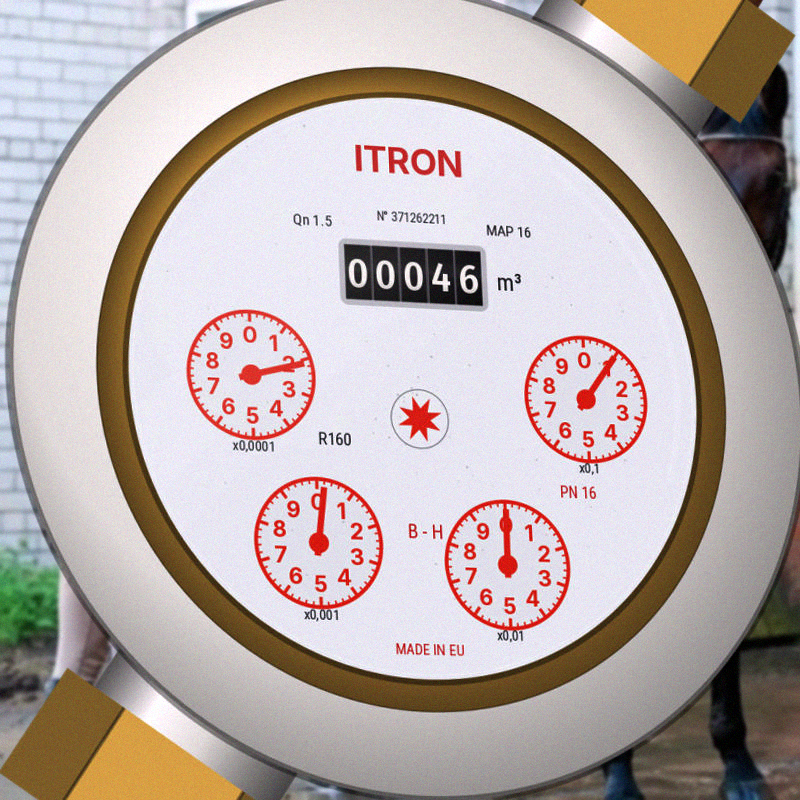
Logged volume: 46.1002 m³
